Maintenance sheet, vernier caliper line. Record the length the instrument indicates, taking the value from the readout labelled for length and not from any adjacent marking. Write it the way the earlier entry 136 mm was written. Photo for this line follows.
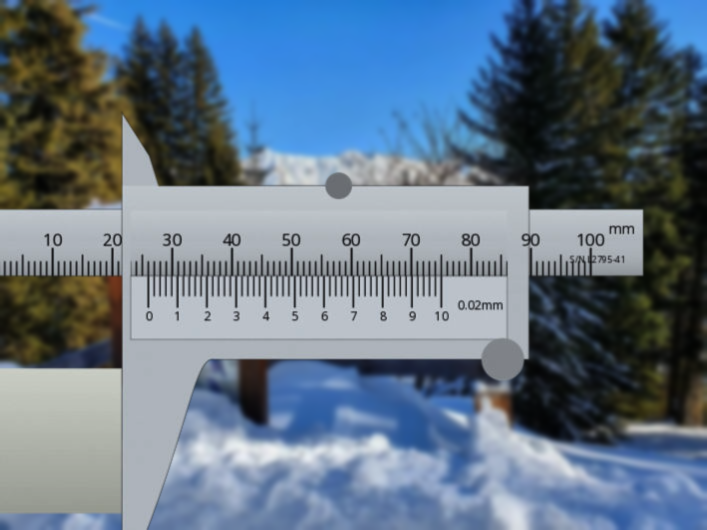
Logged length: 26.0 mm
